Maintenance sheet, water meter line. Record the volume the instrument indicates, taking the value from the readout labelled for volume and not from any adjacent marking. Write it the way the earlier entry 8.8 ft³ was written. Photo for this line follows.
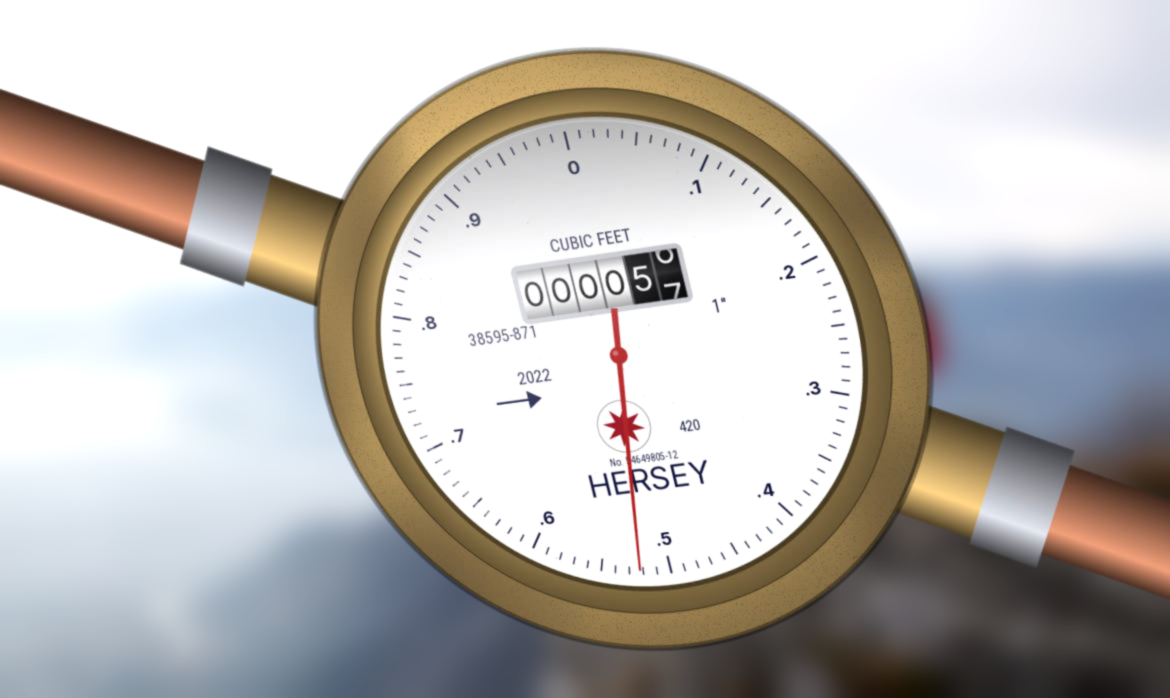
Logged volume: 56.52 ft³
